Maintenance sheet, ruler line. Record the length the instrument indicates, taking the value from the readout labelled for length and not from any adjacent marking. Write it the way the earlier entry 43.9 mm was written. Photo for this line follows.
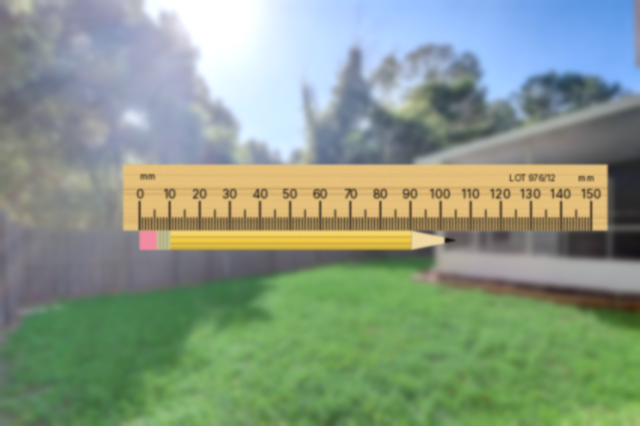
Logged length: 105 mm
